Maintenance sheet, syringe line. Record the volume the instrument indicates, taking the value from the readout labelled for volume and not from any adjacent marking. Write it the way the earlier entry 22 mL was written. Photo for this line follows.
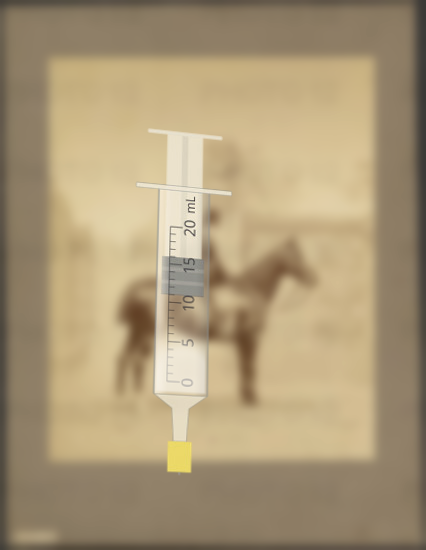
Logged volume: 11 mL
